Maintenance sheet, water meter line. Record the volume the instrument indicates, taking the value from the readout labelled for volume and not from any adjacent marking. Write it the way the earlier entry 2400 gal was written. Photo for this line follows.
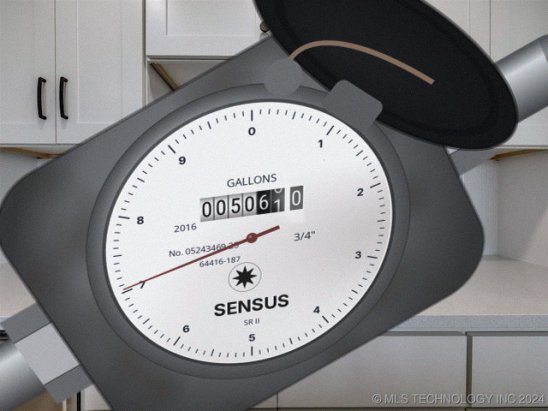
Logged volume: 50607.0 gal
